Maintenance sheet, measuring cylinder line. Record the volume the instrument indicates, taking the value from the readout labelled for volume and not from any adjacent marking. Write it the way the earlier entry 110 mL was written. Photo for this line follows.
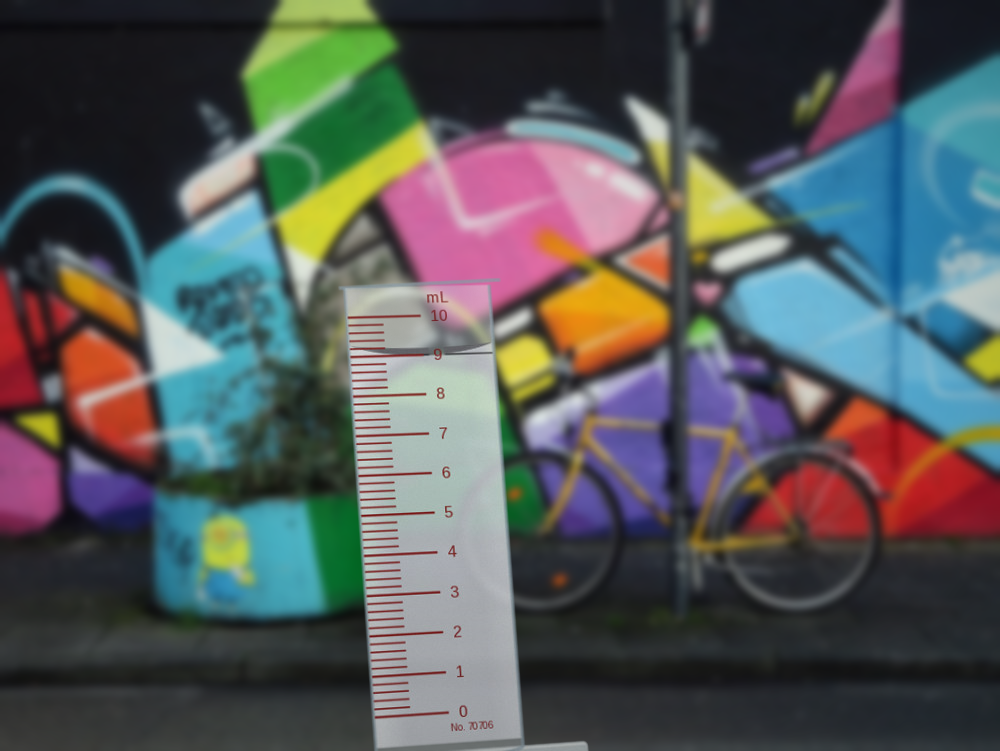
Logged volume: 9 mL
